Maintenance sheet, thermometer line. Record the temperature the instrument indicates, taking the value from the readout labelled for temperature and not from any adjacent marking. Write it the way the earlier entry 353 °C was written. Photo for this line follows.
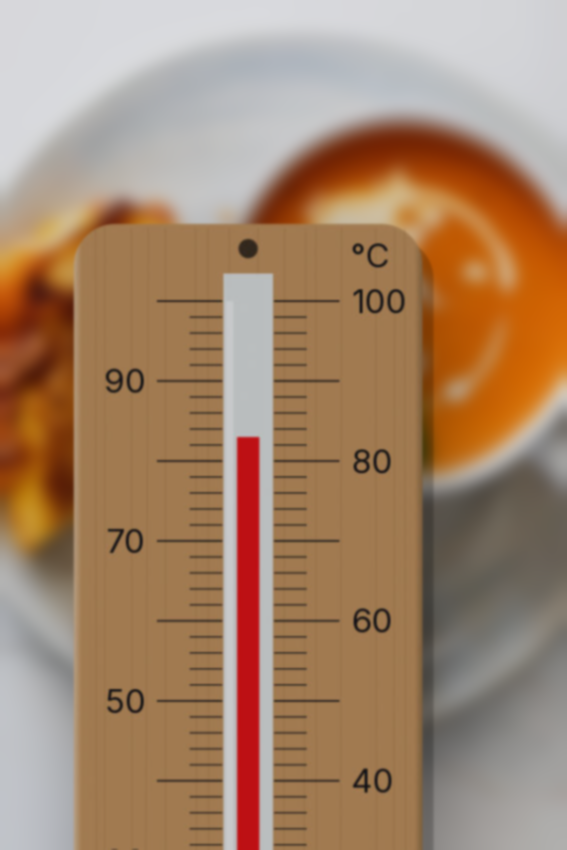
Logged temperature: 83 °C
